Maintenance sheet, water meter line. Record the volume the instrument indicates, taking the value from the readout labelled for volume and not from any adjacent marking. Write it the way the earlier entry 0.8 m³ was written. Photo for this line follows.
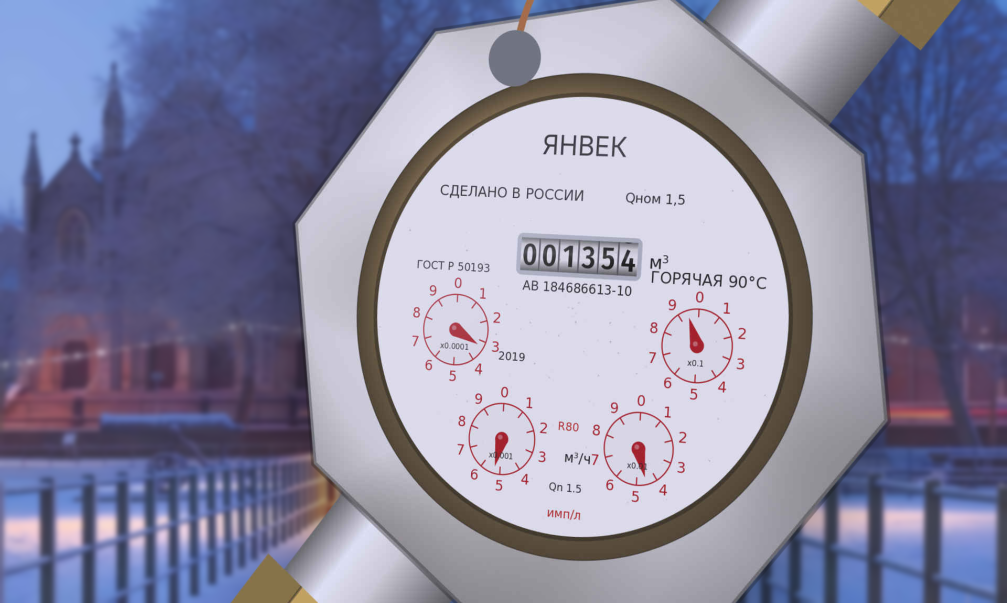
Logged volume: 1353.9453 m³
